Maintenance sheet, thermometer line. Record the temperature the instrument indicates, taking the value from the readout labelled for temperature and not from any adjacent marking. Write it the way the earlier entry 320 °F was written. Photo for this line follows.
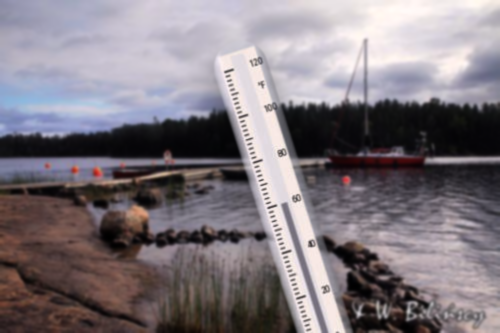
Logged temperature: 60 °F
